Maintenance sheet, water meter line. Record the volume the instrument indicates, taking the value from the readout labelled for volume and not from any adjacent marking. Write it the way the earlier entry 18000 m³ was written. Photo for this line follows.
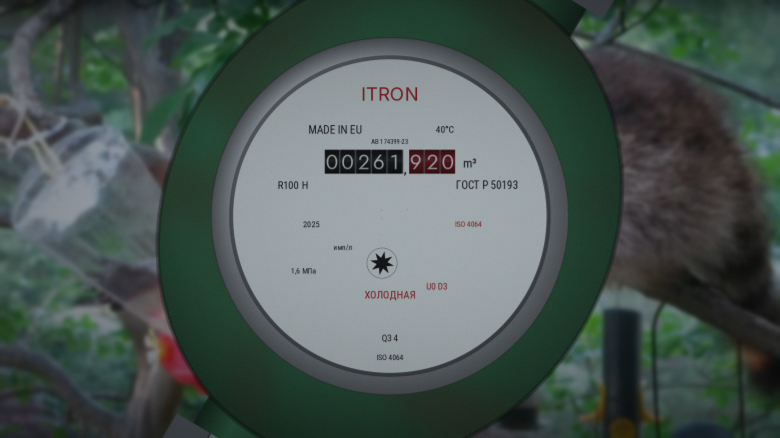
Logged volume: 261.920 m³
